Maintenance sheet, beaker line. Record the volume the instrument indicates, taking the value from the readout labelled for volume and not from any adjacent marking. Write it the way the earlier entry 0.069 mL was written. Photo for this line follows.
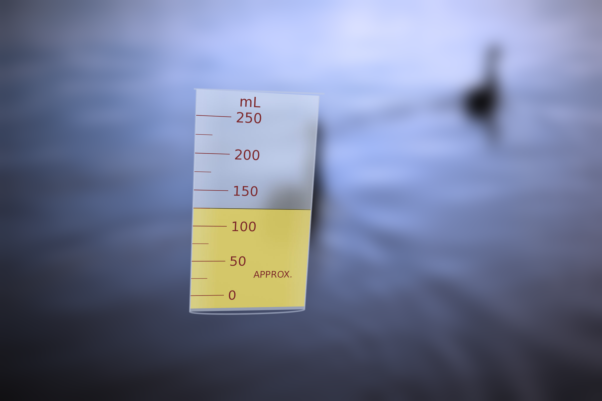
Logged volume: 125 mL
